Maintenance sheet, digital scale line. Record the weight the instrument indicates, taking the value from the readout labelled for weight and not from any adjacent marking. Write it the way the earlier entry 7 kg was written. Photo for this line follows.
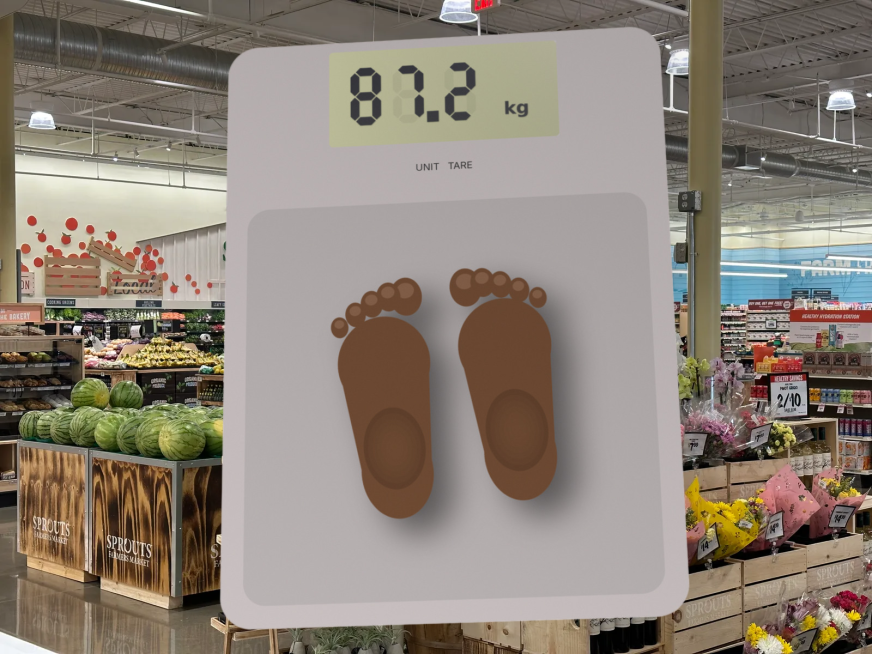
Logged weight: 87.2 kg
